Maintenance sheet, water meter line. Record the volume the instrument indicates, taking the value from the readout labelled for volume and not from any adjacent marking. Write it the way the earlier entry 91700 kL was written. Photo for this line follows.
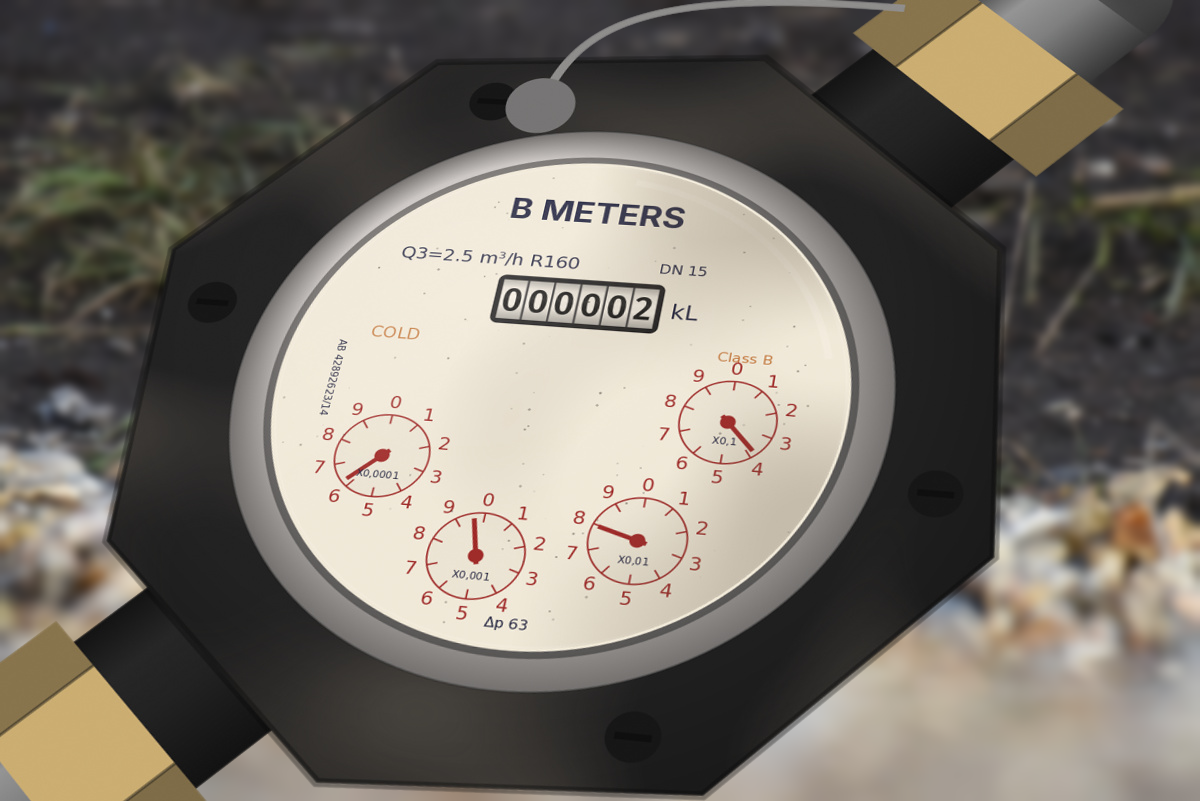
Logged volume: 2.3796 kL
